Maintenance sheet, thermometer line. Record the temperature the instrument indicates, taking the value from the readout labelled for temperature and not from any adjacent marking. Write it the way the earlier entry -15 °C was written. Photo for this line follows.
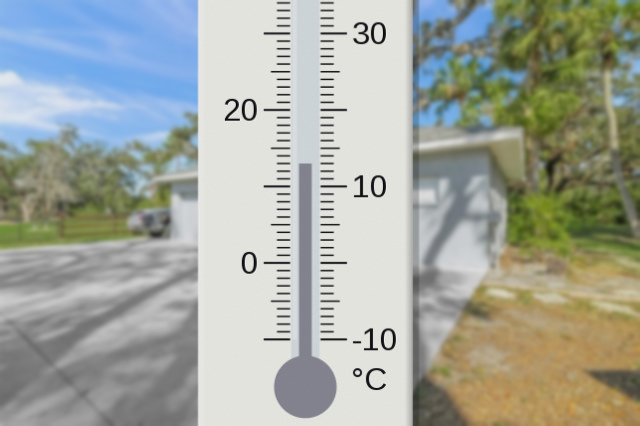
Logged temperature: 13 °C
